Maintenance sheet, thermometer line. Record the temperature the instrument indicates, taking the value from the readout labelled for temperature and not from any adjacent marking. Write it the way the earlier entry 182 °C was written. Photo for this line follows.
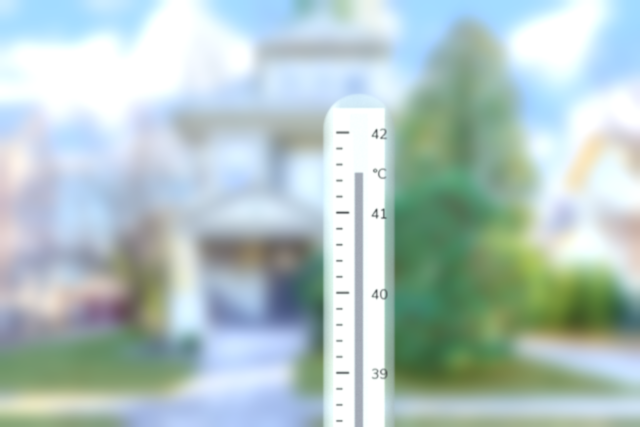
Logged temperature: 41.5 °C
